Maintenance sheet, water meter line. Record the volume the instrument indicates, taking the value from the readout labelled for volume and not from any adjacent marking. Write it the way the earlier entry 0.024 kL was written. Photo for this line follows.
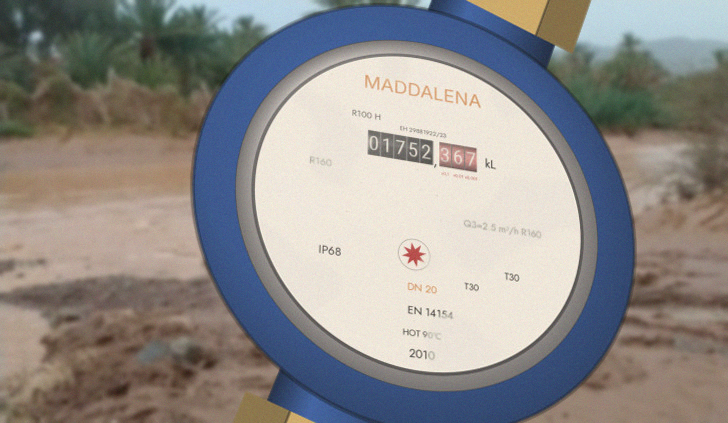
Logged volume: 1752.367 kL
